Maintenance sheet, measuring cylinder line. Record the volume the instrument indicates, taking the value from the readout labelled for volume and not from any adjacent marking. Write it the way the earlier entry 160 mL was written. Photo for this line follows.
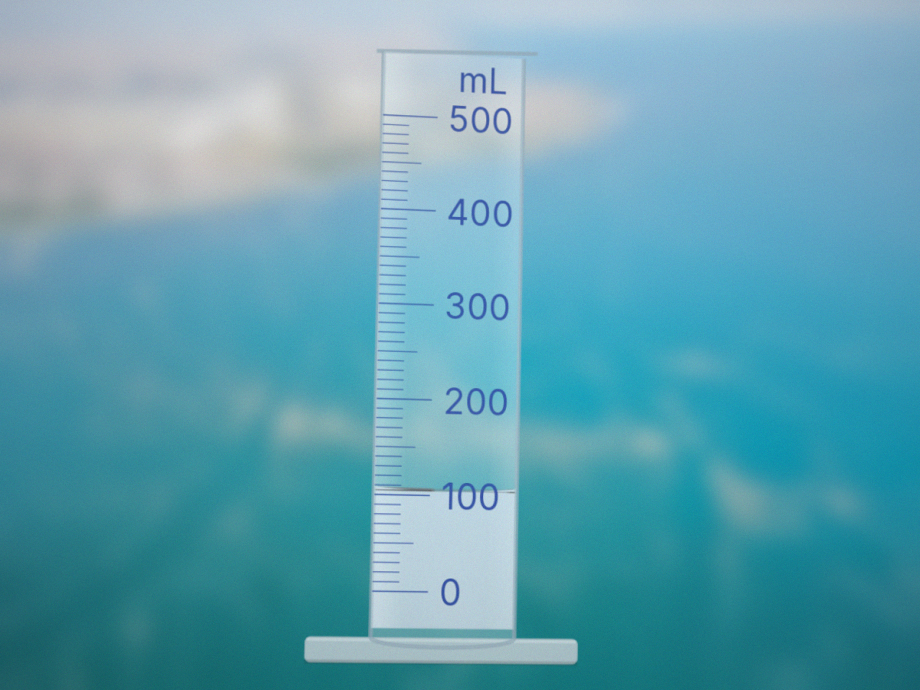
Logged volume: 105 mL
